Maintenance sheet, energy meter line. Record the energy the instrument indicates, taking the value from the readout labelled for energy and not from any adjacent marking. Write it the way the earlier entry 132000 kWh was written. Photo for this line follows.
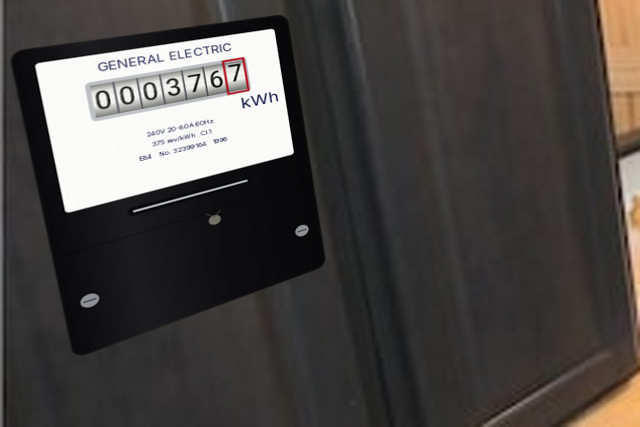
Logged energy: 376.7 kWh
